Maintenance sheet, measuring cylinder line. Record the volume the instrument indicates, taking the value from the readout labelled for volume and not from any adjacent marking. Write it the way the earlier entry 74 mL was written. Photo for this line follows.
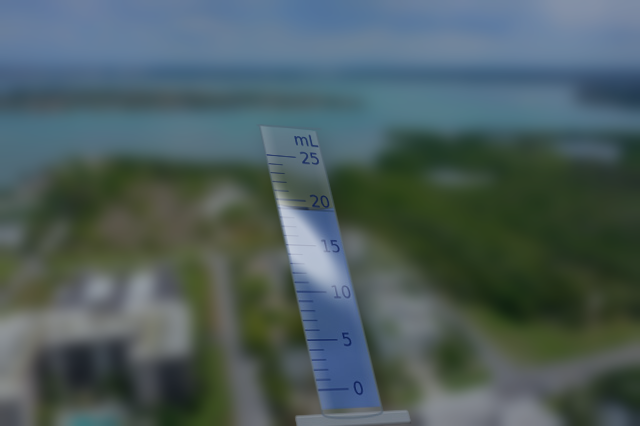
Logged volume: 19 mL
